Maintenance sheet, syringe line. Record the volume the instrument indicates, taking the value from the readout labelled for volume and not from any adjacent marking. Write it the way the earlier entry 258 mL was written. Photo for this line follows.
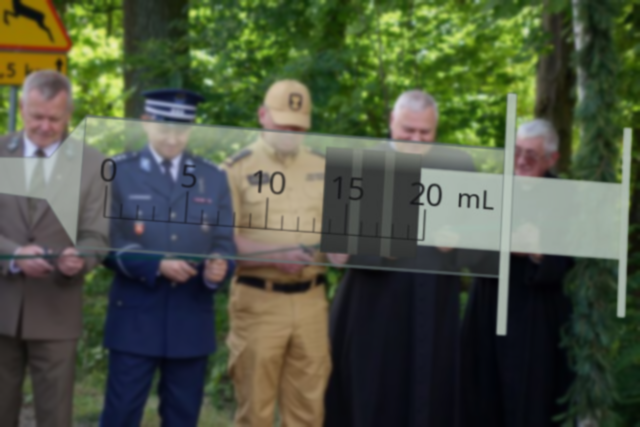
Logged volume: 13.5 mL
